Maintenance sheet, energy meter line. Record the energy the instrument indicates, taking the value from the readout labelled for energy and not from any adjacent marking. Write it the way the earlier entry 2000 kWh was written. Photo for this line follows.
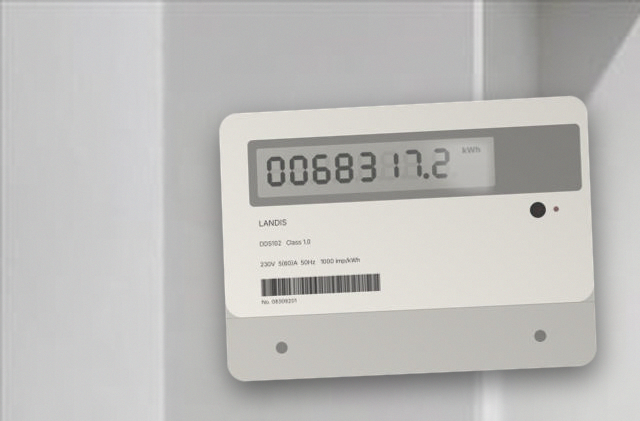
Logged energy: 68317.2 kWh
